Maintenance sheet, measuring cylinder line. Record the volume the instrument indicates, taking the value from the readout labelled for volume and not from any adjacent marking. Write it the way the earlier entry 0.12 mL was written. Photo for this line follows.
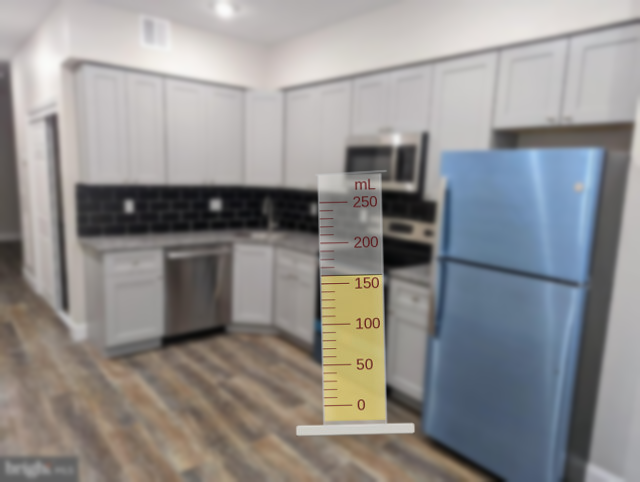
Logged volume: 160 mL
